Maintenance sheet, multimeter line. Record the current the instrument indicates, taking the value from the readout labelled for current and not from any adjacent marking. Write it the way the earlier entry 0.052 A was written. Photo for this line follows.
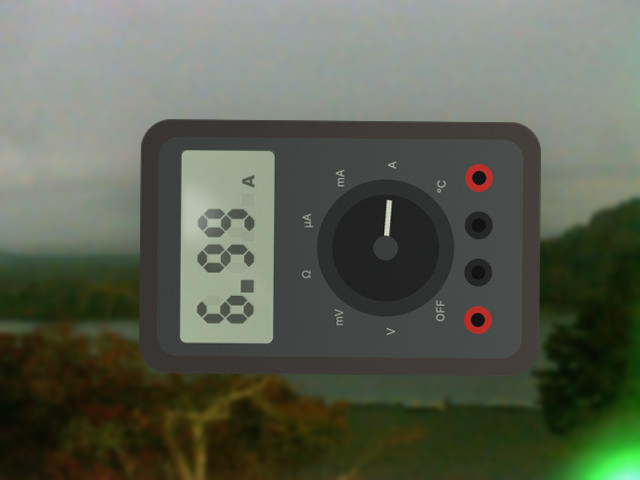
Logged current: 6.99 A
